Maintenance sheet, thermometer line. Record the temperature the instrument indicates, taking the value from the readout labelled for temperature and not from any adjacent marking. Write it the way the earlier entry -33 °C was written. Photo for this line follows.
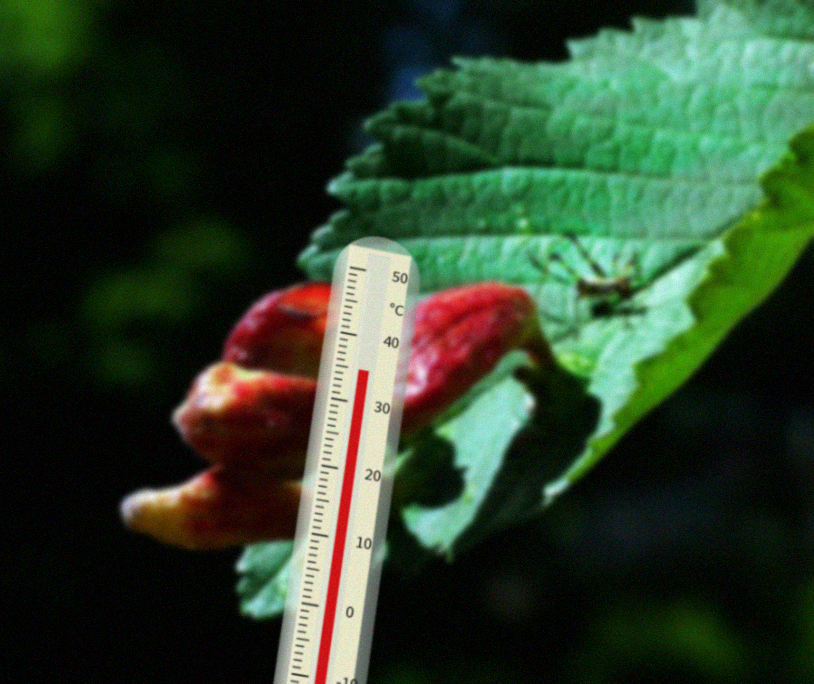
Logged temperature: 35 °C
